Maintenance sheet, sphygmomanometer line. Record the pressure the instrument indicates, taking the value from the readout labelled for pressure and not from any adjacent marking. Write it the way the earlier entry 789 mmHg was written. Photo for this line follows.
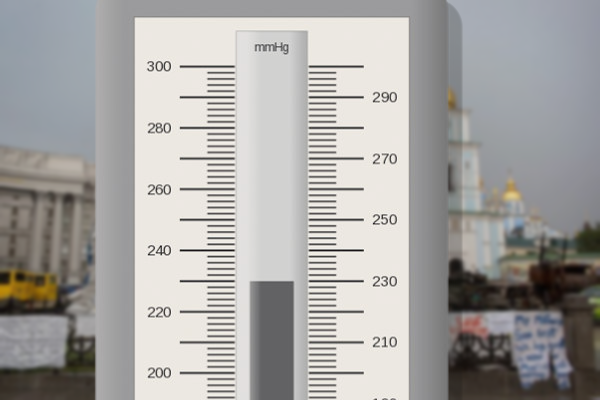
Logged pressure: 230 mmHg
